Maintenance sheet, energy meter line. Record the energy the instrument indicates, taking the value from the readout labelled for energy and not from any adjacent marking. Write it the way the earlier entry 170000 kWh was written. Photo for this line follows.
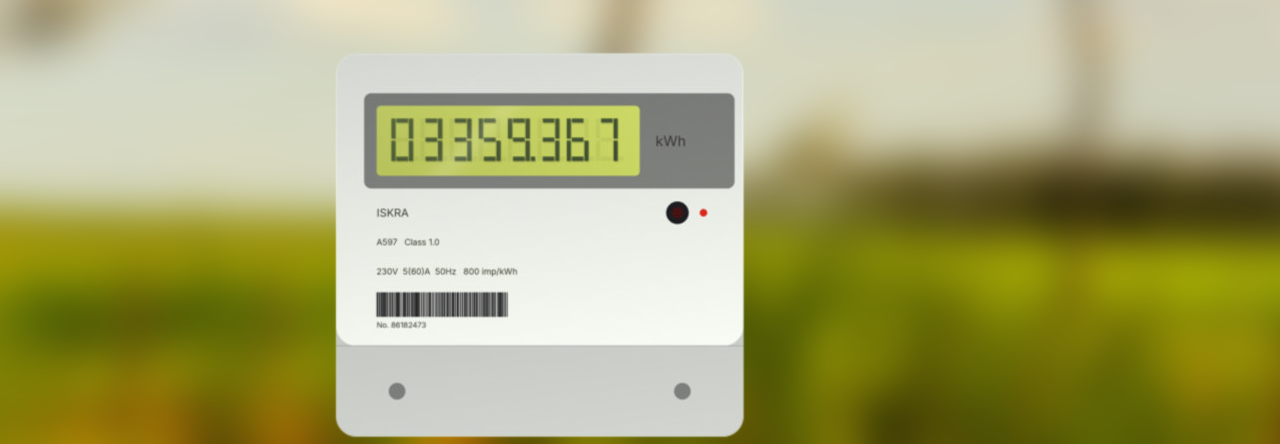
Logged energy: 3359.367 kWh
